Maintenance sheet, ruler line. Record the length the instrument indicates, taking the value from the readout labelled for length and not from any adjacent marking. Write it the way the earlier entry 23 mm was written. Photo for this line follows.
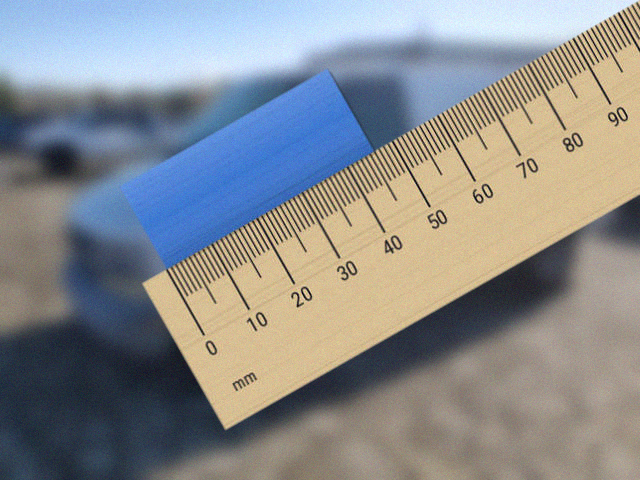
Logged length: 46 mm
